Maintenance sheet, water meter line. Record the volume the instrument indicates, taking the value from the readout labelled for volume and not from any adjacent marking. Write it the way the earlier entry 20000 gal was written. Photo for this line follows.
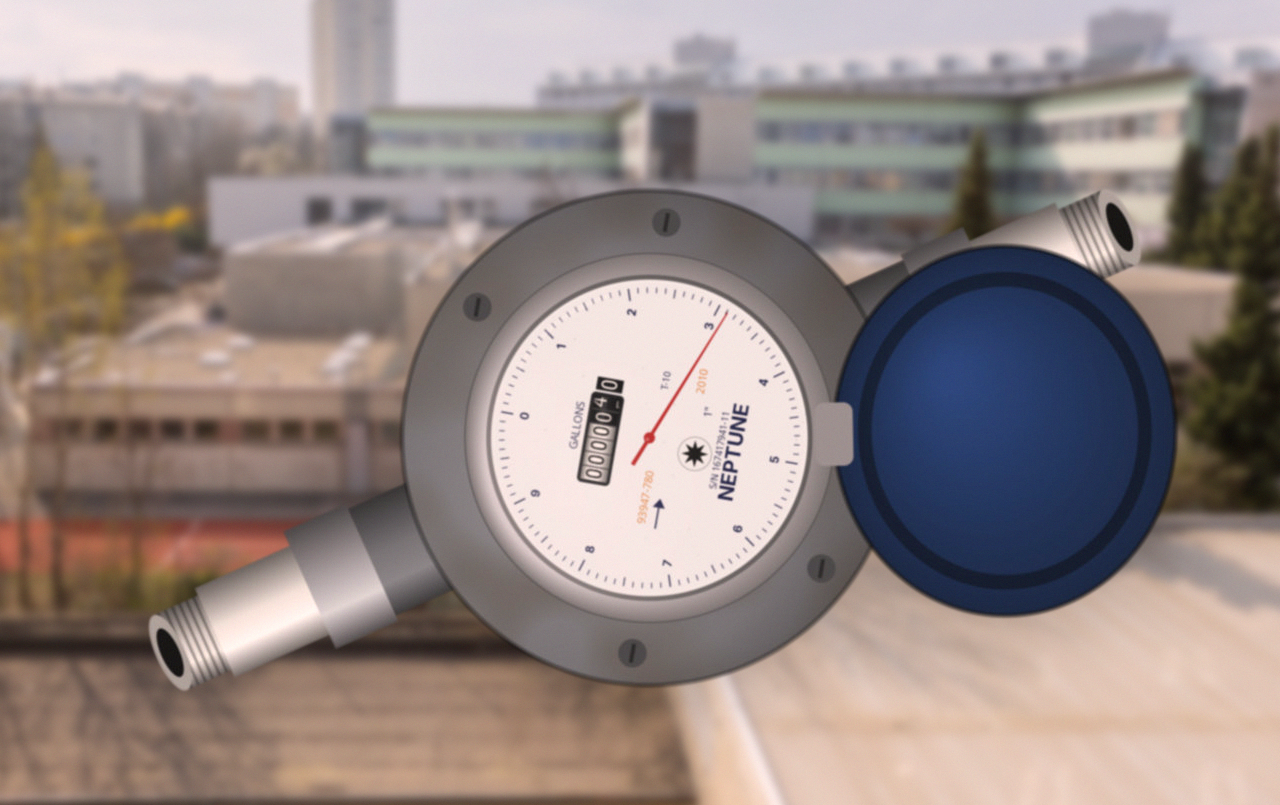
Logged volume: 43.1 gal
